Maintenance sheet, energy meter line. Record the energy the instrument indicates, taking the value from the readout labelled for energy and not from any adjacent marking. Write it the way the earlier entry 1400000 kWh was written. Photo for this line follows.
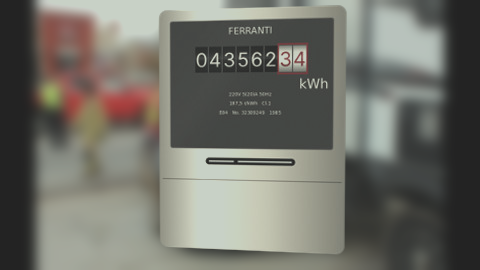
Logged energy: 43562.34 kWh
